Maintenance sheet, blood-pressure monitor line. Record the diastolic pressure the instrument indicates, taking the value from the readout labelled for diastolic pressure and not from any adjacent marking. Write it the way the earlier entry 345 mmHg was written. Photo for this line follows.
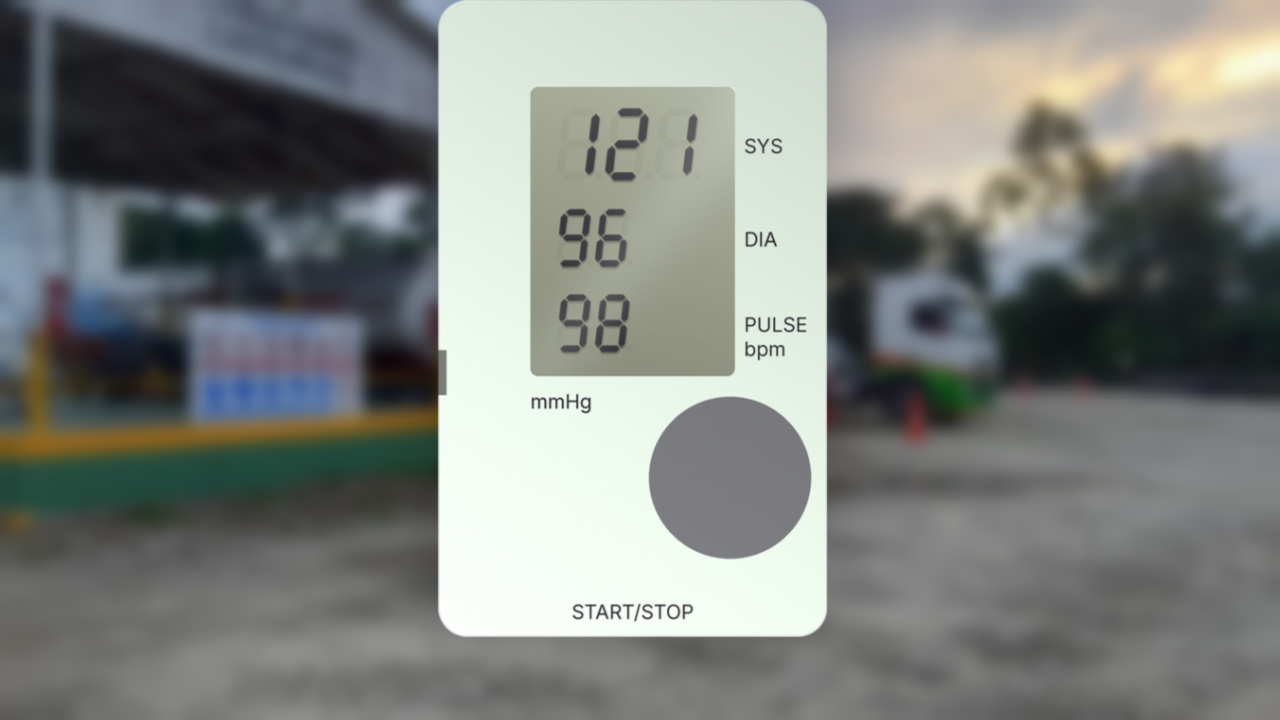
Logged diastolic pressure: 96 mmHg
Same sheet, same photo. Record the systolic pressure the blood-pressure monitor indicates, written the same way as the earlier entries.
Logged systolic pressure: 121 mmHg
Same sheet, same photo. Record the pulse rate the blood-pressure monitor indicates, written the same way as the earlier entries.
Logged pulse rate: 98 bpm
